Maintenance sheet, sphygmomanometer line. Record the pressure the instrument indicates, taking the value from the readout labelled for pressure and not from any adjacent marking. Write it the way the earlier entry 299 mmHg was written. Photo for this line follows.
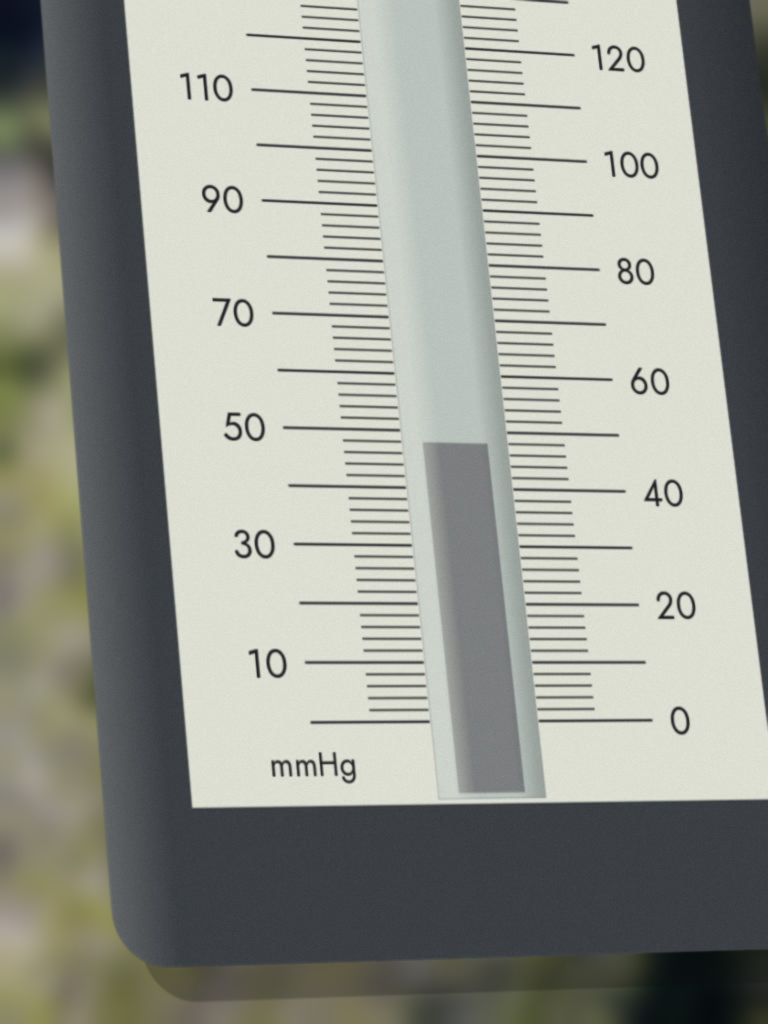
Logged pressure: 48 mmHg
